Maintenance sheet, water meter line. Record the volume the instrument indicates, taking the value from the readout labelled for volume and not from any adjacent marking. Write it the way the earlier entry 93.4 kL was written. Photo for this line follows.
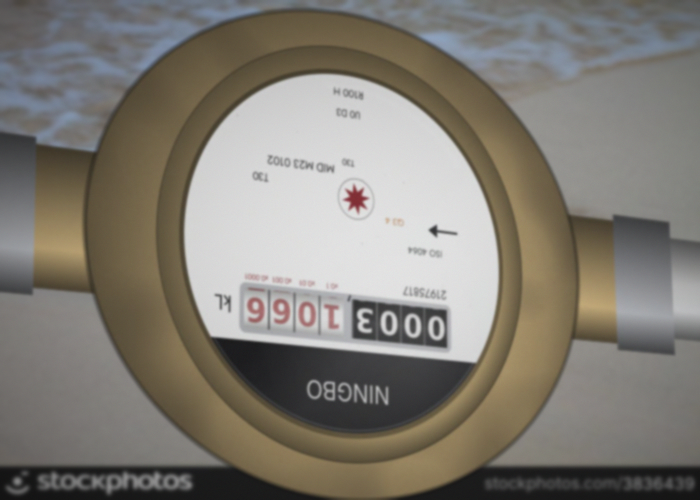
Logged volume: 3.1066 kL
